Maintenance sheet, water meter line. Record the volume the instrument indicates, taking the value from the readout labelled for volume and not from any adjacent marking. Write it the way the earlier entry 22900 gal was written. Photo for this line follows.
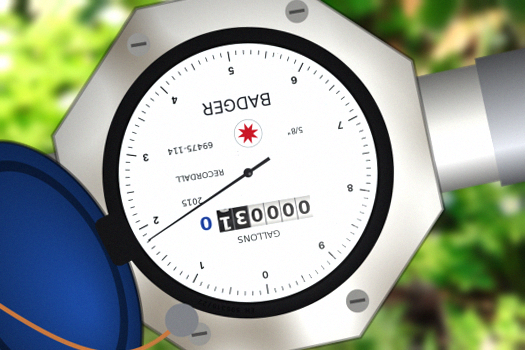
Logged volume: 311.8 gal
